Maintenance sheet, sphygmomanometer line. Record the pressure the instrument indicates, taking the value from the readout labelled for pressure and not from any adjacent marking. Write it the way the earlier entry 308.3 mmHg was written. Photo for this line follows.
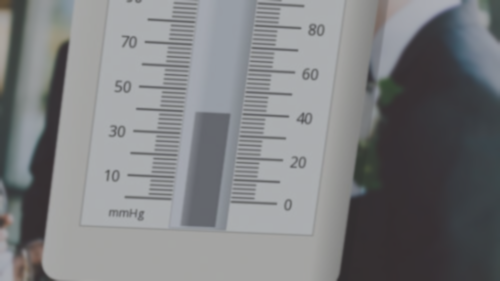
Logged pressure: 40 mmHg
